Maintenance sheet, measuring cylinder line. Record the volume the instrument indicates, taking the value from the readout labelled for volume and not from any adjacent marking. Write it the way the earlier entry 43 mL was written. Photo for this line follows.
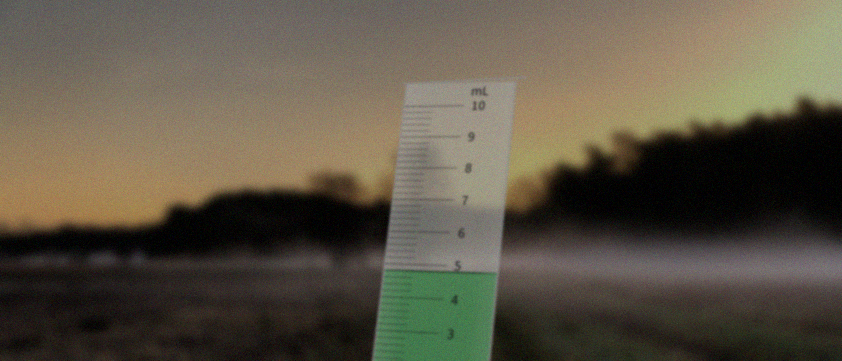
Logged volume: 4.8 mL
